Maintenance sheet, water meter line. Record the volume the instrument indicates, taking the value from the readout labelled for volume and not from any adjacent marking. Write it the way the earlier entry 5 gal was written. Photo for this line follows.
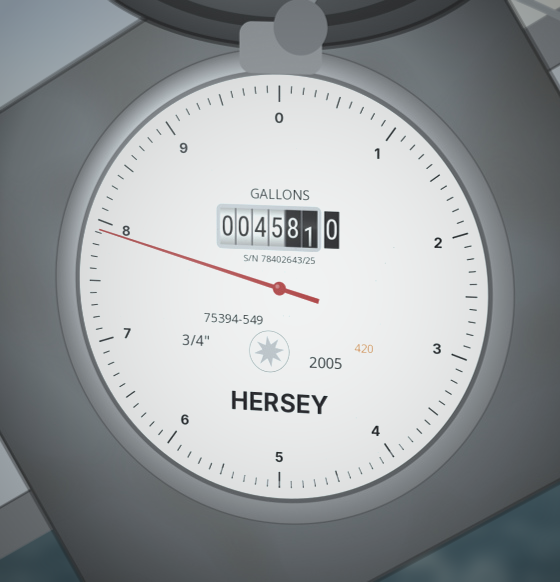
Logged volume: 45807.9 gal
